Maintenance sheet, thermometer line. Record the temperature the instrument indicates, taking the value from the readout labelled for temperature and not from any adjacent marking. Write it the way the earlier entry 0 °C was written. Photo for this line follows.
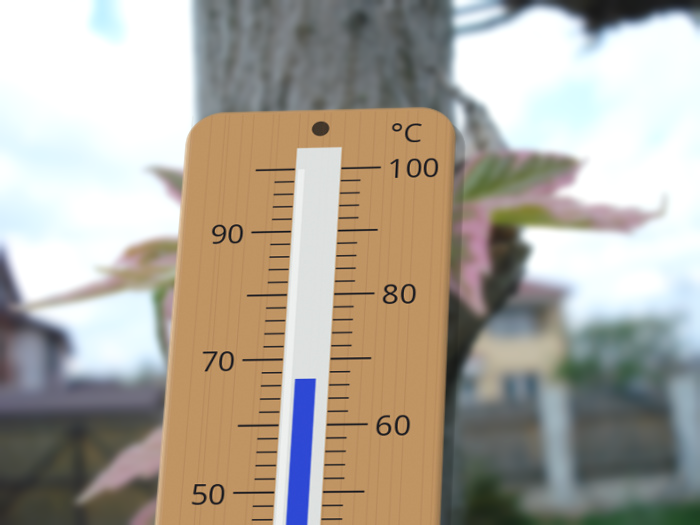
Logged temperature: 67 °C
